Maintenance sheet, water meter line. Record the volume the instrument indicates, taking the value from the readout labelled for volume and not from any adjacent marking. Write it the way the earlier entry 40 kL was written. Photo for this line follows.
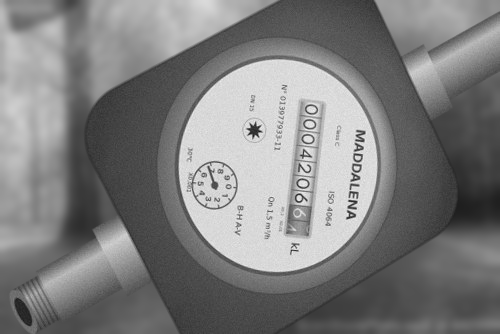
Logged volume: 4206.636 kL
